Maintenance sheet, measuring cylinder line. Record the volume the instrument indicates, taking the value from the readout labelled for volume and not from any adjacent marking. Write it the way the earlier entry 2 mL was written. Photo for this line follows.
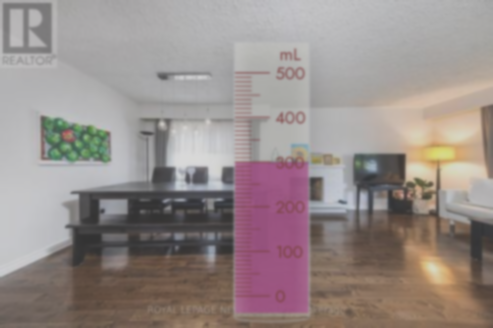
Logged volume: 300 mL
